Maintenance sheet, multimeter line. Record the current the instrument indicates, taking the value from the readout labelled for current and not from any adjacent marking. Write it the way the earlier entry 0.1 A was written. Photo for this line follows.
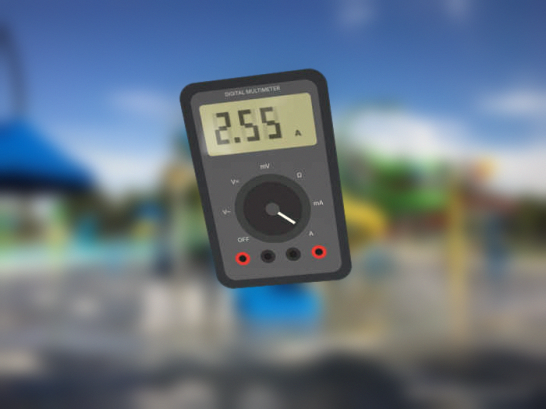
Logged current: 2.55 A
